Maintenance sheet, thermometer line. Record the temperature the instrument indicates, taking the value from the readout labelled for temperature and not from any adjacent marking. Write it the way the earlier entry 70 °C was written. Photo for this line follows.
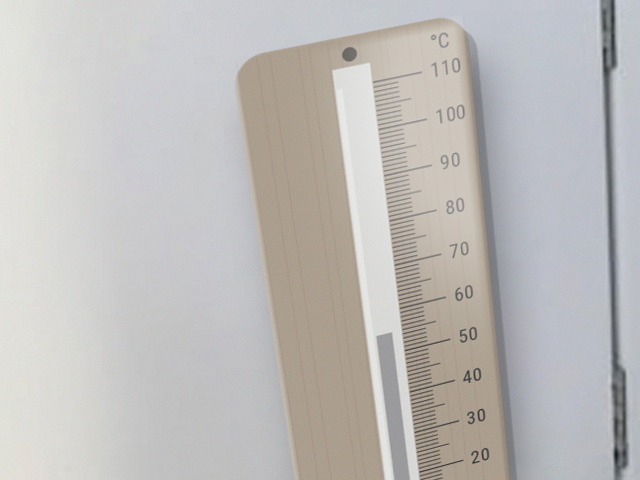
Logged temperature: 55 °C
